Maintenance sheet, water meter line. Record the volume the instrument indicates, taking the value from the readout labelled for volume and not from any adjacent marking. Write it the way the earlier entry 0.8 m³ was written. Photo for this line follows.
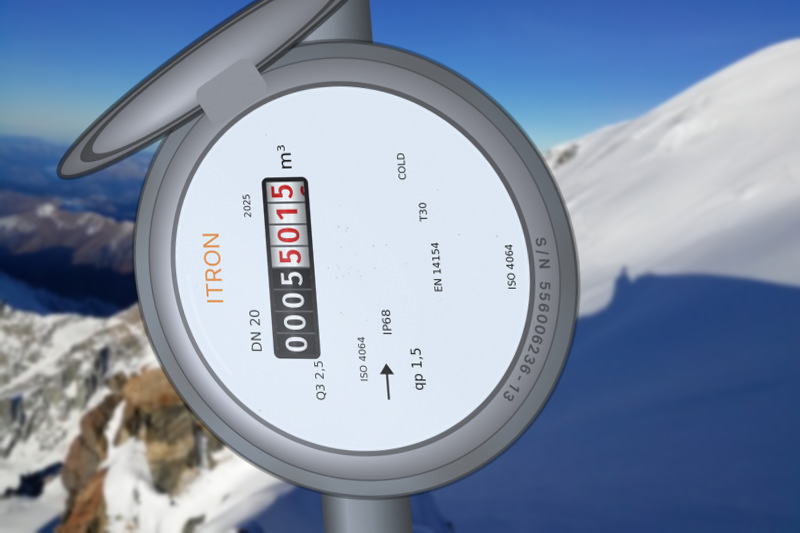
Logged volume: 5.5015 m³
